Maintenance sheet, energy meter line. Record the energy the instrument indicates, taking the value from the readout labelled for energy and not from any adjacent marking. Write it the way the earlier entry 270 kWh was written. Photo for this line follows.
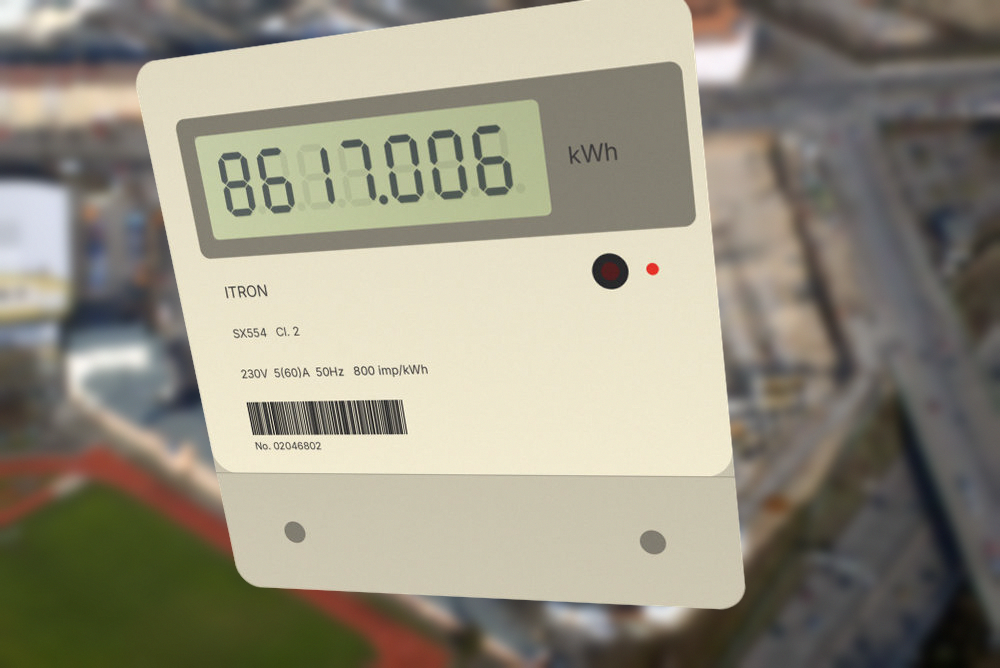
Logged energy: 8617.006 kWh
